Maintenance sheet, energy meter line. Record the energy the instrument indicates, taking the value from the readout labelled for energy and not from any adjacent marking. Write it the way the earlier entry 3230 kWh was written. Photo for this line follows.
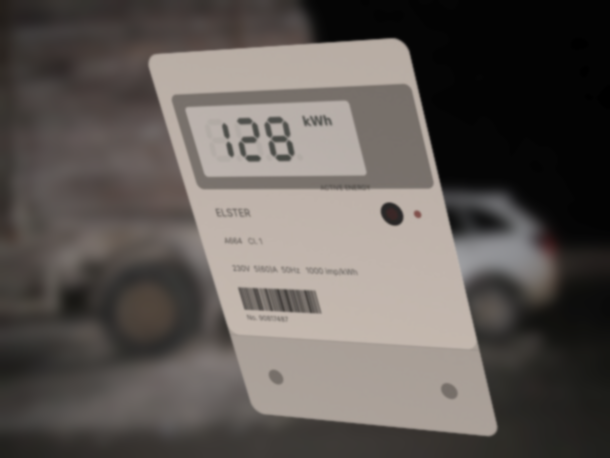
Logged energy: 128 kWh
